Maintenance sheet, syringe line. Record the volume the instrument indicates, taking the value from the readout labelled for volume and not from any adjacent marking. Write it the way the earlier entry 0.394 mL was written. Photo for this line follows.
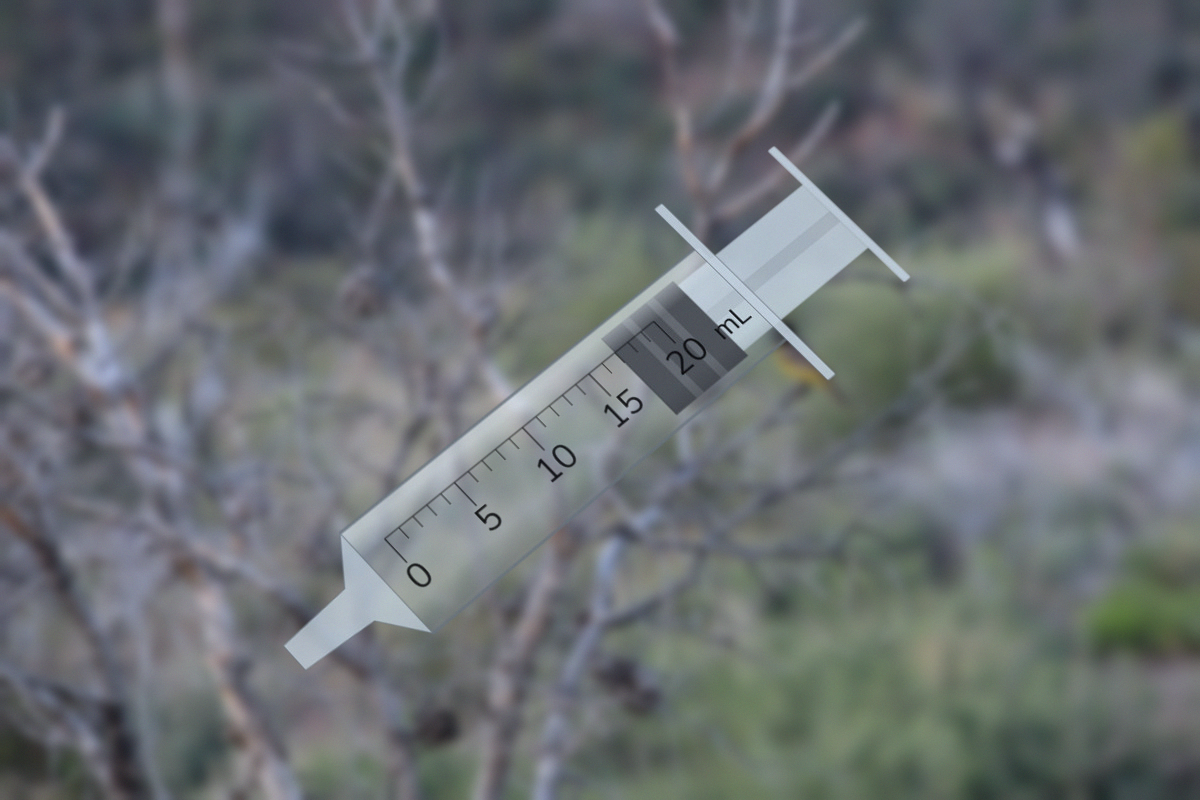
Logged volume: 17 mL
